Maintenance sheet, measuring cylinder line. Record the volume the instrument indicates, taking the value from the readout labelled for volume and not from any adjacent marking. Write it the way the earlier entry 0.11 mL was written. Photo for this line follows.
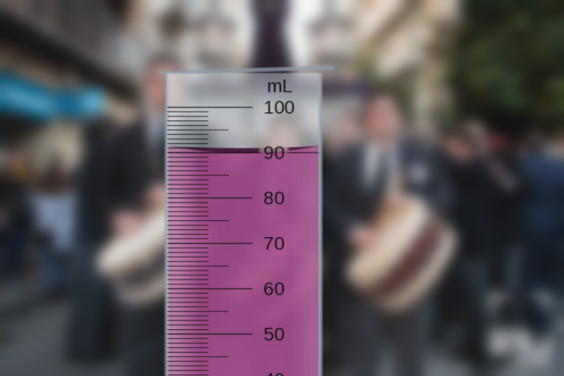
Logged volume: 90 mL
